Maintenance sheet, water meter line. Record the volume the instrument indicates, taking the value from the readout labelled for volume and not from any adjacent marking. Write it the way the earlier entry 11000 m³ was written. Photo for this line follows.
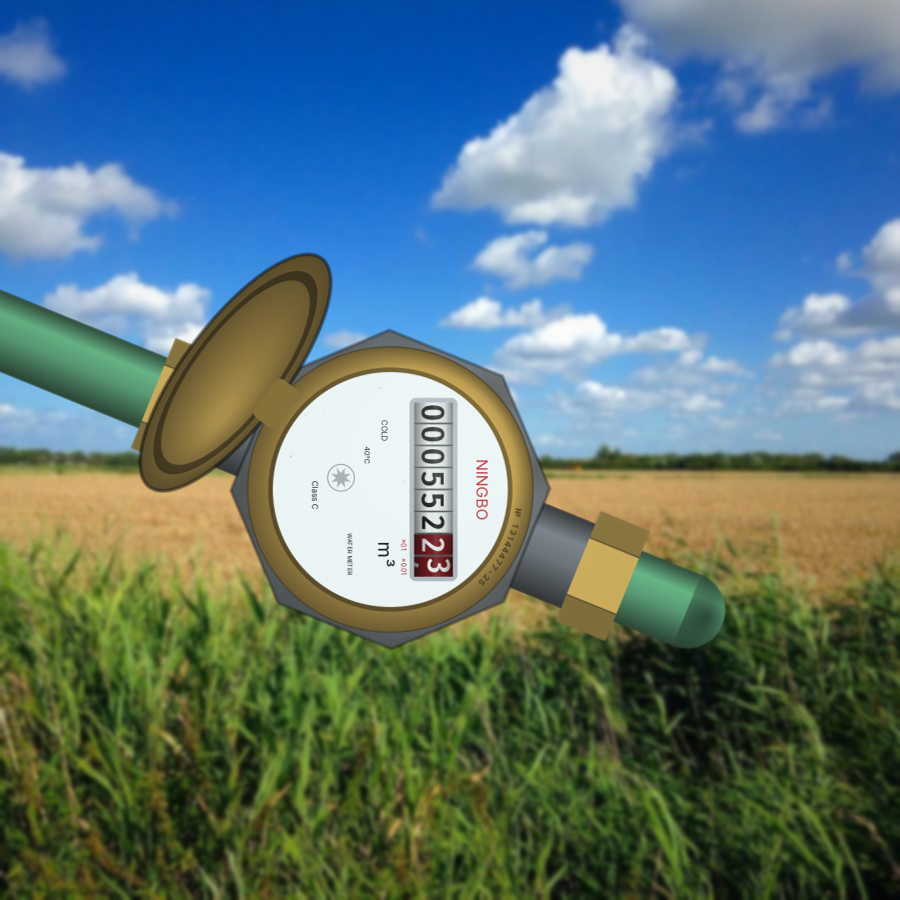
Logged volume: 552.23 m³
